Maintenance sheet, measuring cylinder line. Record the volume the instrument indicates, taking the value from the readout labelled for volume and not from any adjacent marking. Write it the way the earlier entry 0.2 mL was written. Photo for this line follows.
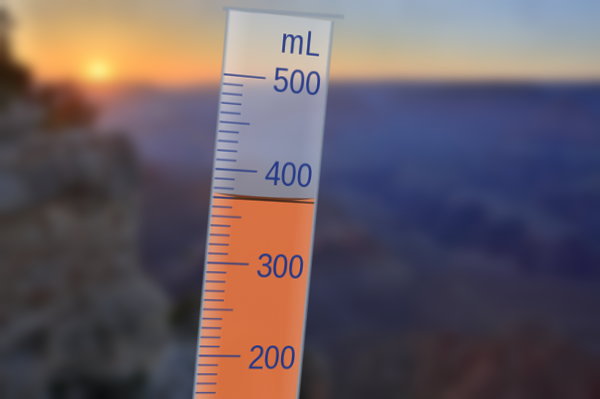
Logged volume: 370 mL
